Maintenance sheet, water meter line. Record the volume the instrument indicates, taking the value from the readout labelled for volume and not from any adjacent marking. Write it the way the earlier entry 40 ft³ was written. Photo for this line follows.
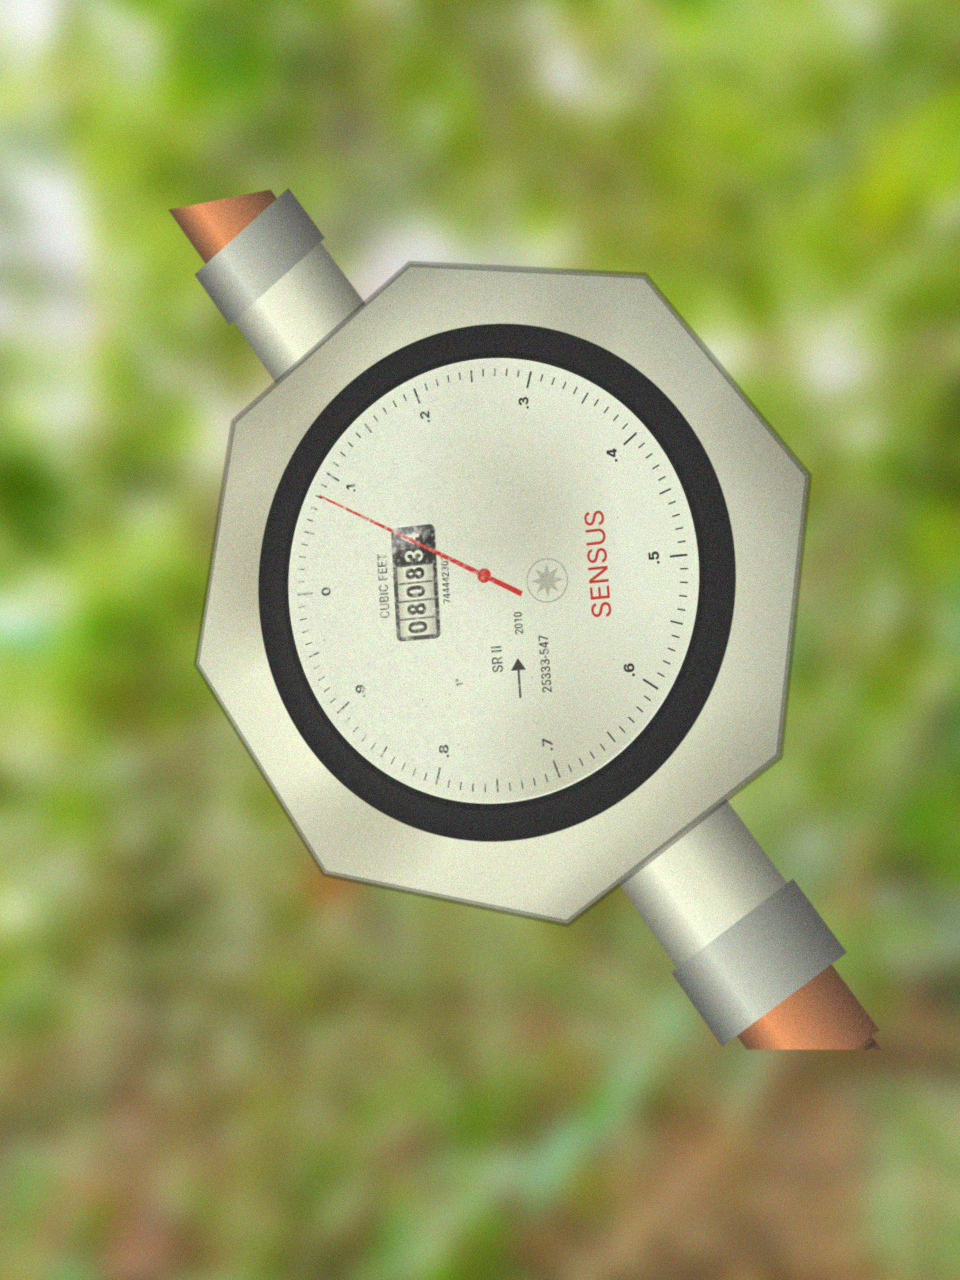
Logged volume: 80834.08 ft³
